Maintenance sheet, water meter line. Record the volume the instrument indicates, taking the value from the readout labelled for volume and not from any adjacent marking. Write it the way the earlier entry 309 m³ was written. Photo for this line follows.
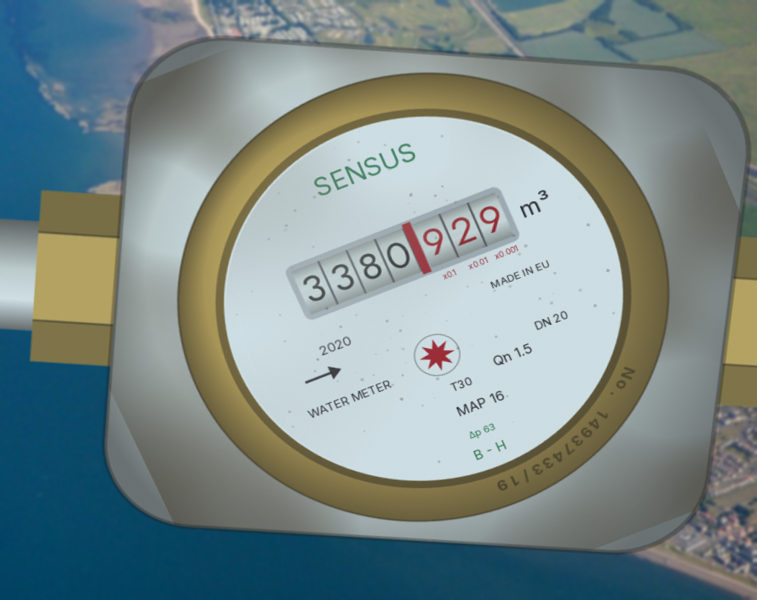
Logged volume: 3380.929 m³
